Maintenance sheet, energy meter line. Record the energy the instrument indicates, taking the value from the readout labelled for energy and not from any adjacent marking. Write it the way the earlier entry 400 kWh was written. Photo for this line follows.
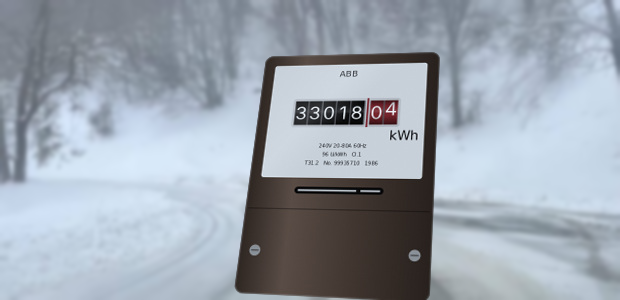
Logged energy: 33018.04 kWh
